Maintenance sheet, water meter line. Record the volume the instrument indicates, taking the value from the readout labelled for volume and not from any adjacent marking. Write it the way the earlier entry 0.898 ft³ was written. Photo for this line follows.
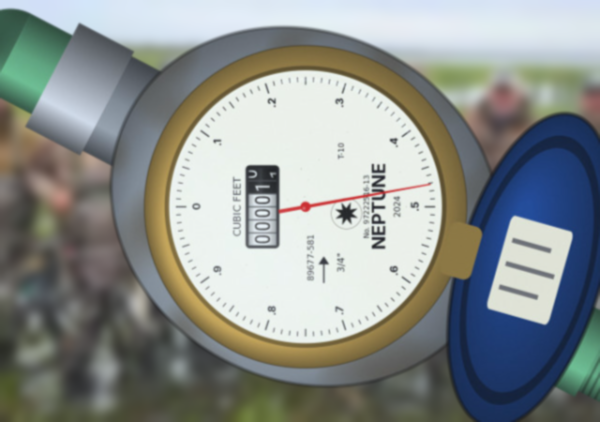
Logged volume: 10.47 ft³
